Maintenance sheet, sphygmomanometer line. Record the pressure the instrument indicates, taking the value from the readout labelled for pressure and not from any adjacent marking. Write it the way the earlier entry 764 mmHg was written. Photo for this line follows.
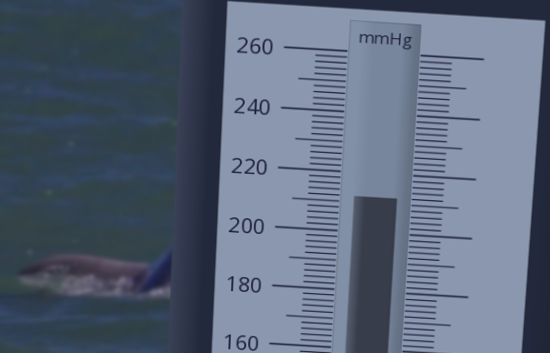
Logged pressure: 212 mmHg
